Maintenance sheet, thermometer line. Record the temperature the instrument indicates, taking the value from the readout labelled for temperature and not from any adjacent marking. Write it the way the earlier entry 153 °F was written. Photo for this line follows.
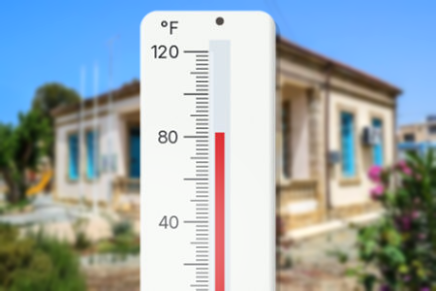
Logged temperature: 82 °F
